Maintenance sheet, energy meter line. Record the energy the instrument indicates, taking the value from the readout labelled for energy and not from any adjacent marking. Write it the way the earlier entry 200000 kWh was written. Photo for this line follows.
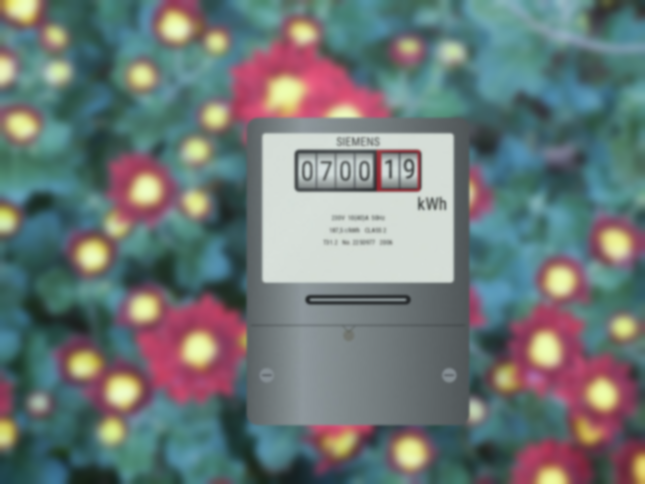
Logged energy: 700.19 kWh
